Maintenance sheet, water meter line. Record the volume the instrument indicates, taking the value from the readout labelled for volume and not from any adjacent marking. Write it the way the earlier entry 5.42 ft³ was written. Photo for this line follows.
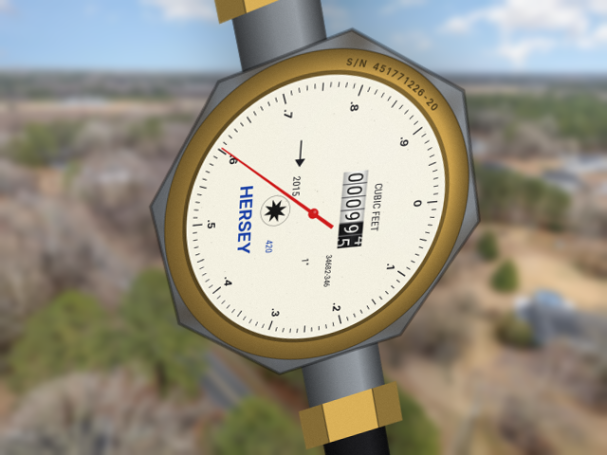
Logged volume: 994.60 ft³
